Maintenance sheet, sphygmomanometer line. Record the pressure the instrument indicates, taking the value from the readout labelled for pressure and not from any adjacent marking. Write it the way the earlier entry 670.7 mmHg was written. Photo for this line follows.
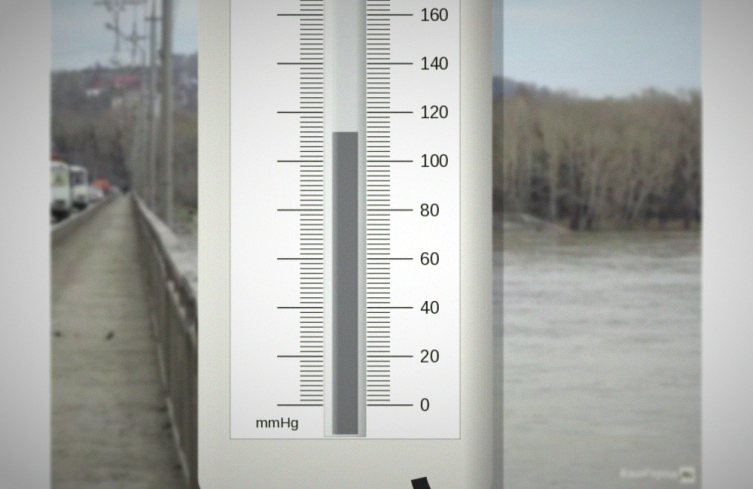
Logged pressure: 112 mmHg
